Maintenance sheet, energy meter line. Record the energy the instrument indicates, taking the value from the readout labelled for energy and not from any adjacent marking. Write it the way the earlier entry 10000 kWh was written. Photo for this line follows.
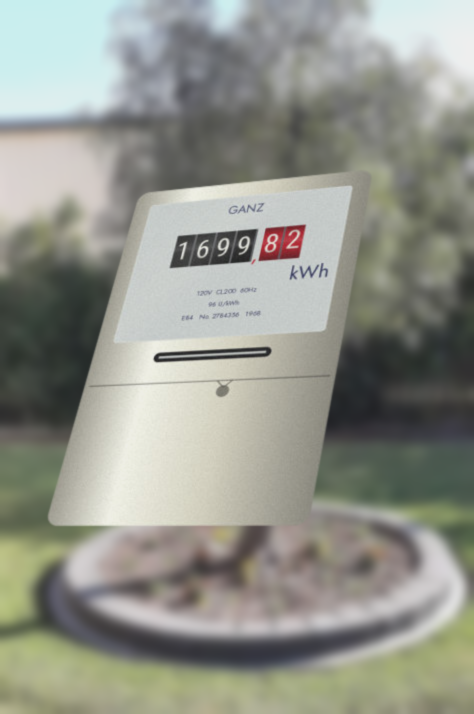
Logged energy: 1699.82 kWh
